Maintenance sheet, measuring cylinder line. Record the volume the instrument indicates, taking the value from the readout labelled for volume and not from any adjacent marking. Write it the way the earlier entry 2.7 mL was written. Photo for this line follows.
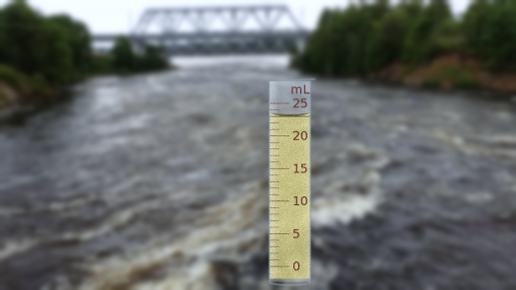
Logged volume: 23 mL
